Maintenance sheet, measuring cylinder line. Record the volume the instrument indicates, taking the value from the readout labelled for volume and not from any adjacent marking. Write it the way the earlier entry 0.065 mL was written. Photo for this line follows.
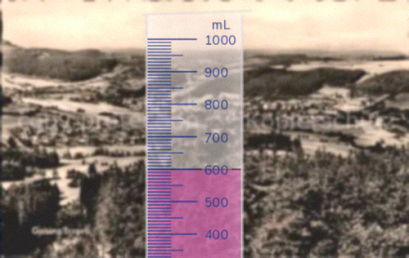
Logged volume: 600 mL
